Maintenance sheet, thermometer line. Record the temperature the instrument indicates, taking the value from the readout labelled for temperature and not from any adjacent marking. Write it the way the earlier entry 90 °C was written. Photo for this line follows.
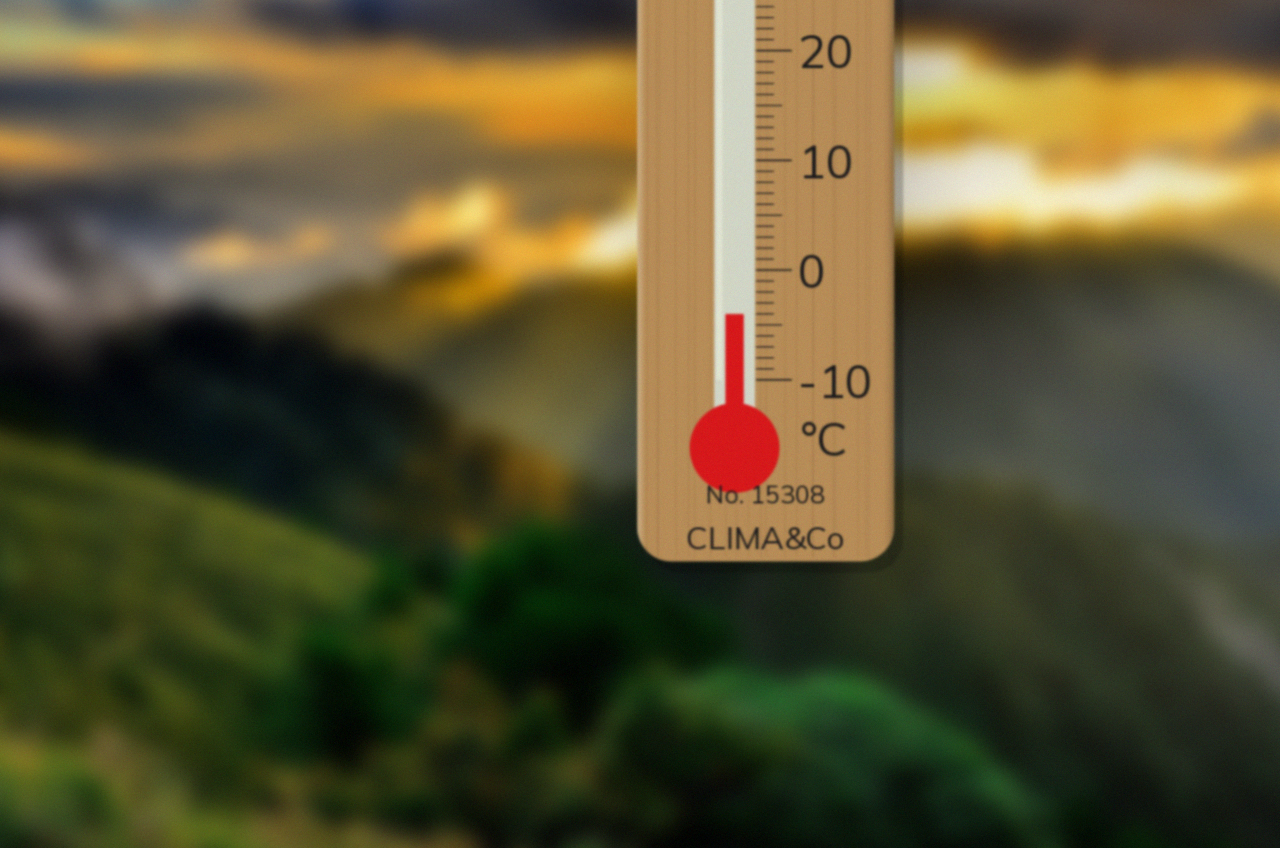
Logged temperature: -4 °C
